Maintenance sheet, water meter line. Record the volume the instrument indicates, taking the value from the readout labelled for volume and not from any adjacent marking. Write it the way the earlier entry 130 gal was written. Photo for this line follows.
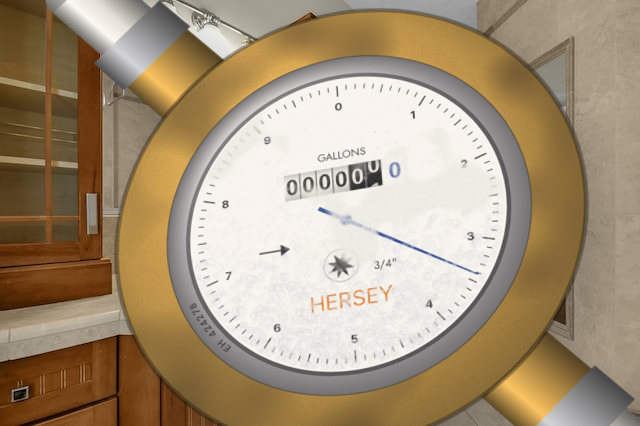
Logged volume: 3.4 gal
